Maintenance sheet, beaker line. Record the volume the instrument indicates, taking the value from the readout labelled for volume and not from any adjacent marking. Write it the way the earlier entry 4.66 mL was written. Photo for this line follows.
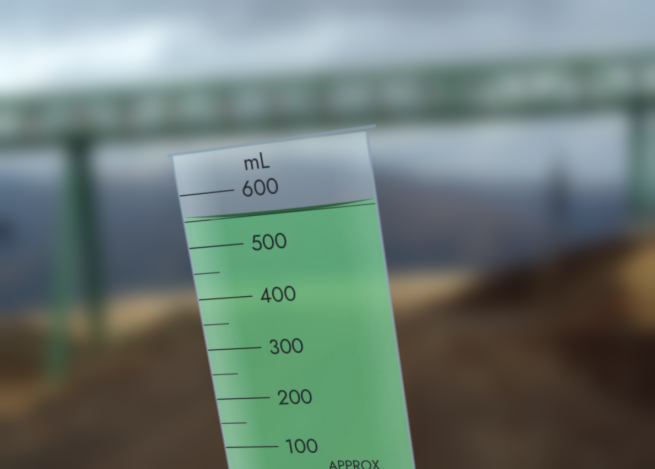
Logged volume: 550 mL
